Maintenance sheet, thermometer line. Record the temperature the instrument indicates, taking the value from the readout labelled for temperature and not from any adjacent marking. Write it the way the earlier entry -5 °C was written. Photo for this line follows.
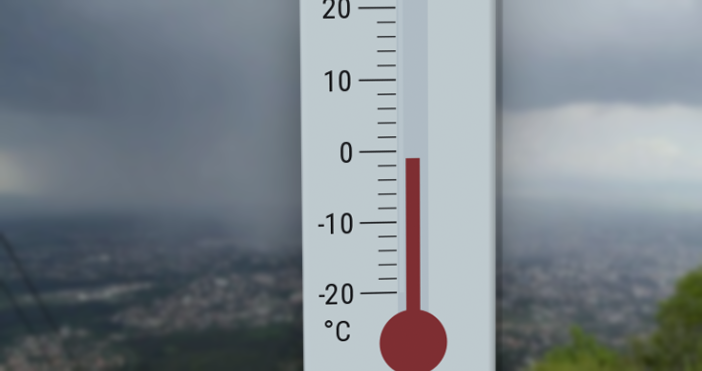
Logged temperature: -1 °C
